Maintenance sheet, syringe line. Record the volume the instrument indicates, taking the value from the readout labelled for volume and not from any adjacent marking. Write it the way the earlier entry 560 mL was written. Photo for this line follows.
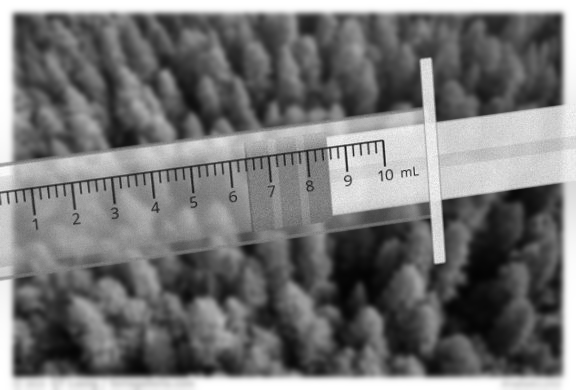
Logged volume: 6.4 mL
